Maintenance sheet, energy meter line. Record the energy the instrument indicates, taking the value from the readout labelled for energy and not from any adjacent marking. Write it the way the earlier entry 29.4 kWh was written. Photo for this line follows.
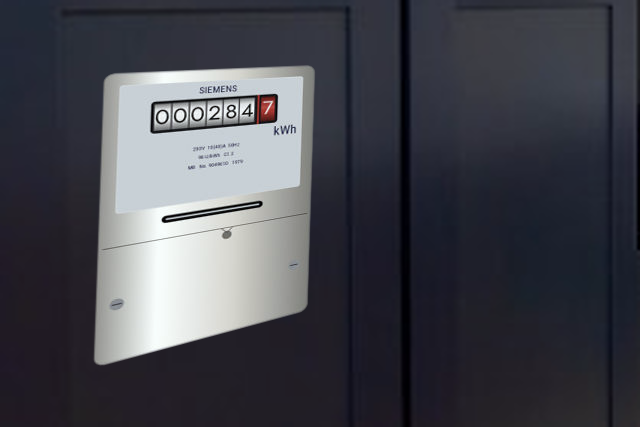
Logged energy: 284.7 kWh
